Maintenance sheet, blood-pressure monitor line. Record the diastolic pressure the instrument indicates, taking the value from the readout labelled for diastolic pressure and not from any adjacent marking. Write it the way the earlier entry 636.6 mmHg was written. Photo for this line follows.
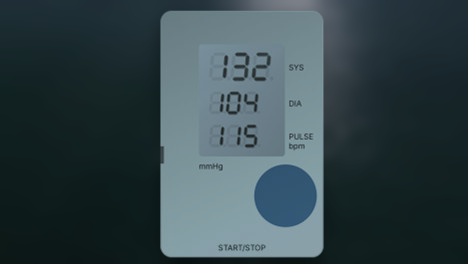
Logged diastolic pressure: 104 mmHg
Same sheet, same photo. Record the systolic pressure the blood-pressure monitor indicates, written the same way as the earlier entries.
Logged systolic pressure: 132 mmHg
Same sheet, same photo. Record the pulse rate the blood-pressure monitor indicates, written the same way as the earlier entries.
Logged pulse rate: 115 bpm
